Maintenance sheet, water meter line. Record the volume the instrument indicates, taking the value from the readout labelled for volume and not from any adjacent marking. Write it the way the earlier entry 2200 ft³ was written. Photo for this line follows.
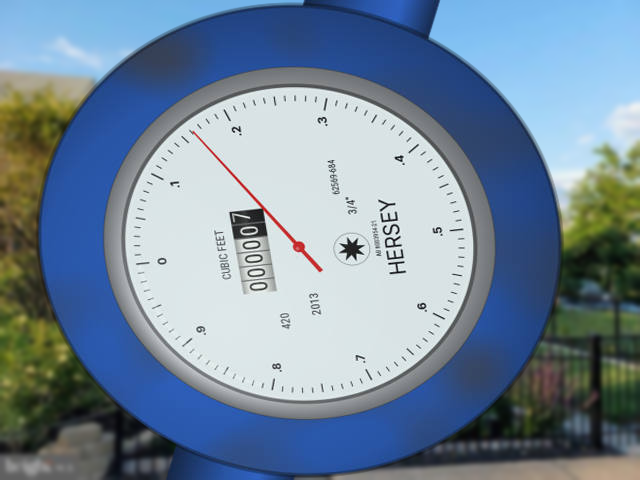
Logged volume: 7.16 ft³
